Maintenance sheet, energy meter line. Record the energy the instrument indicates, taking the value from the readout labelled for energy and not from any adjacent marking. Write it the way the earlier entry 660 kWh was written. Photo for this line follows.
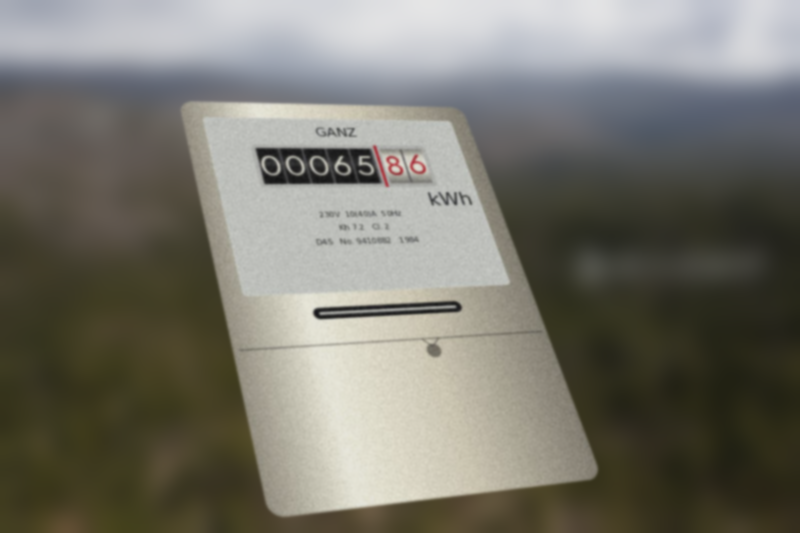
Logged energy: 65.86 kWh
